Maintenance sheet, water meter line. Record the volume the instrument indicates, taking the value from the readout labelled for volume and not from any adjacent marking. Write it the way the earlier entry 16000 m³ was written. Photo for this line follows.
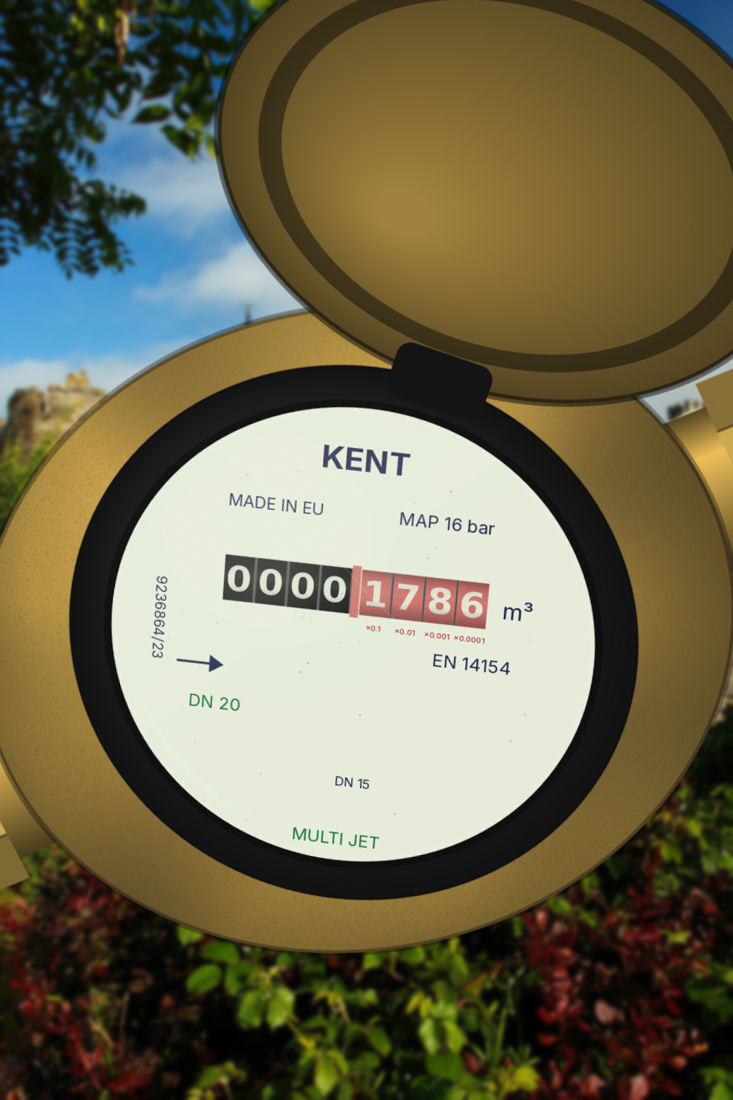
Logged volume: 0.1786 m³
